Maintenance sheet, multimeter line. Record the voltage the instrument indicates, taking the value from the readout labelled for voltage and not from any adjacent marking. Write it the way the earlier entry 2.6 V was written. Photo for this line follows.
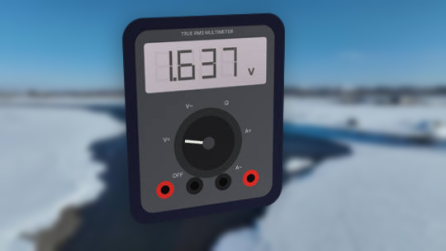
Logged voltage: 1.637 V
